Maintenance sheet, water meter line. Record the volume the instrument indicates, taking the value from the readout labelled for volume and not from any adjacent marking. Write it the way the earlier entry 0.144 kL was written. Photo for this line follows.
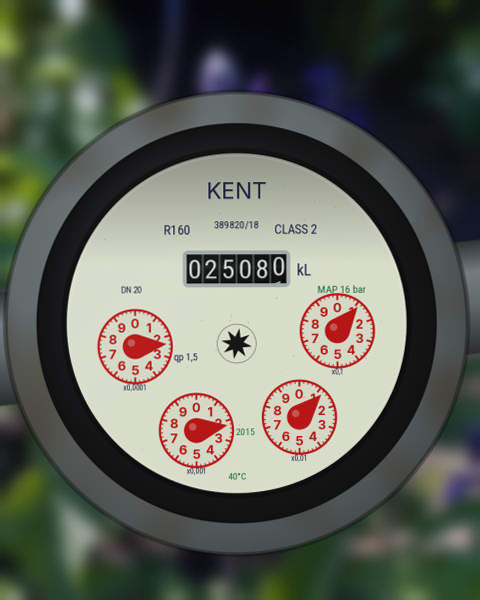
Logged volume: 25080.1122 kL
